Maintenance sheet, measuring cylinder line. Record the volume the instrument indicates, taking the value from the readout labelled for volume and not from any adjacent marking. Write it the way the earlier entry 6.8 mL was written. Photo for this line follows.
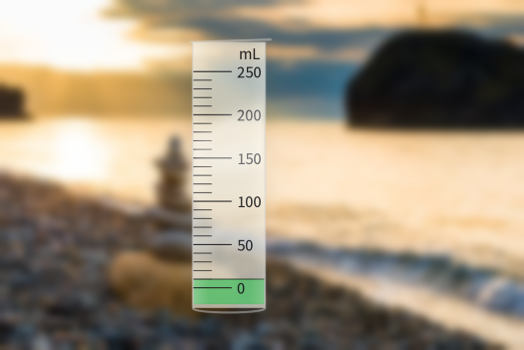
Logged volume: 10 mL
